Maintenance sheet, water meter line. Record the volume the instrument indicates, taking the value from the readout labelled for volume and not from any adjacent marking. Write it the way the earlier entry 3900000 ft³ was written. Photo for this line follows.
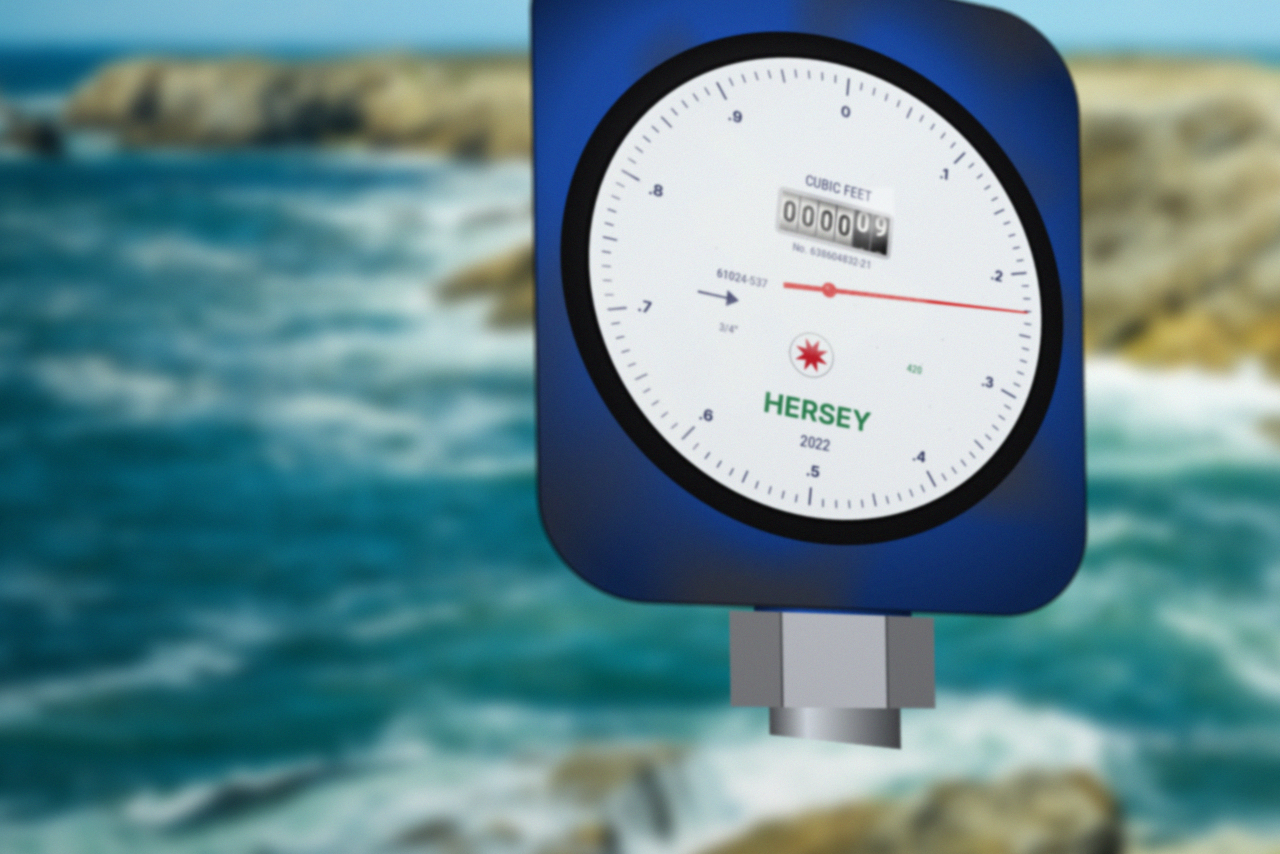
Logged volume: 9.23 ft³
